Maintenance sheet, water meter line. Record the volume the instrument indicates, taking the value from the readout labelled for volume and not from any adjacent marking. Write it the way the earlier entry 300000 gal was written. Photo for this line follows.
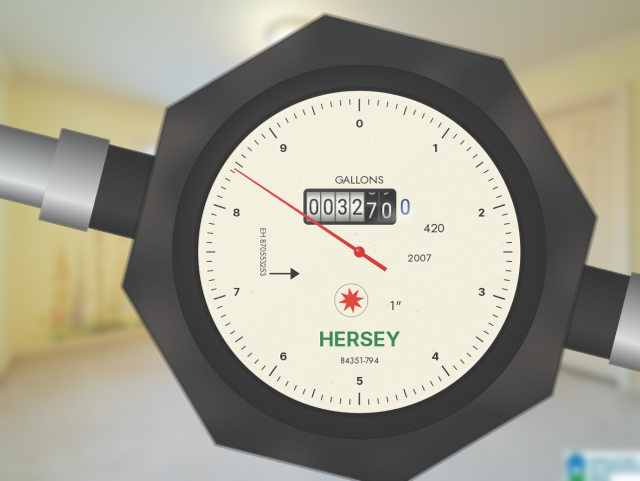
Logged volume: 32698.4 gal
